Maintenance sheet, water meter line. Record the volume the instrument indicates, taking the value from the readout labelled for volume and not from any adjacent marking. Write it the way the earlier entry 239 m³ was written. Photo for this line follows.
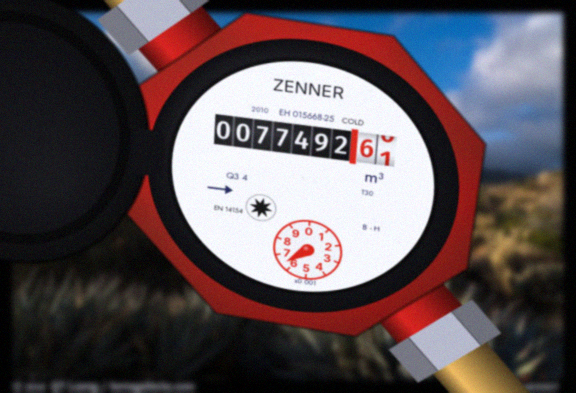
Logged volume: 77492.606 m³
